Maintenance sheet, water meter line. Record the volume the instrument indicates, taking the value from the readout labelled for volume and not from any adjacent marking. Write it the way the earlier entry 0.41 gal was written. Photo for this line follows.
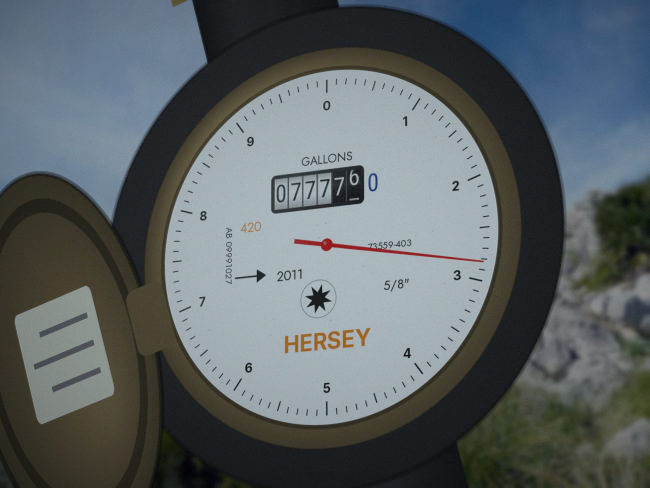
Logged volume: 777762.8 gal
